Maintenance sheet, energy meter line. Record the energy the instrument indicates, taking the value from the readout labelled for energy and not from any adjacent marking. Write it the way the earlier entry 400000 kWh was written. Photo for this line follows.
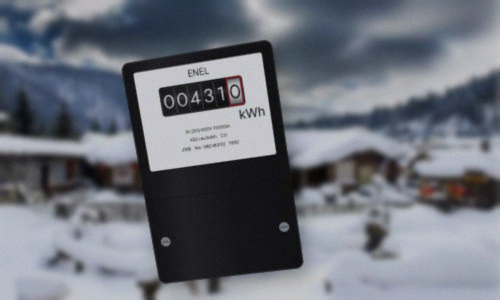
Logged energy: 431.0 kWh
